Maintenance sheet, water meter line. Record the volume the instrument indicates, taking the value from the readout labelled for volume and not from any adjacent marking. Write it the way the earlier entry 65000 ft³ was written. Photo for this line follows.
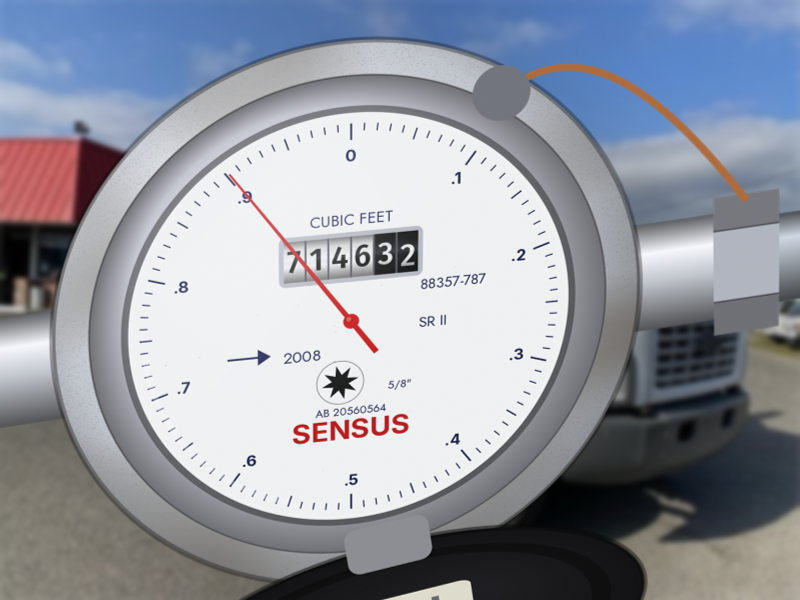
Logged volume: 714631.90 ft³
